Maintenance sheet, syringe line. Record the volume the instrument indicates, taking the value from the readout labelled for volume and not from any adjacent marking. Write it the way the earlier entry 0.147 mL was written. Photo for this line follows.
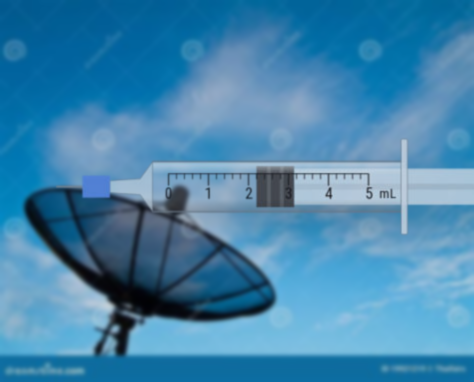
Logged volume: 2.2 mL
